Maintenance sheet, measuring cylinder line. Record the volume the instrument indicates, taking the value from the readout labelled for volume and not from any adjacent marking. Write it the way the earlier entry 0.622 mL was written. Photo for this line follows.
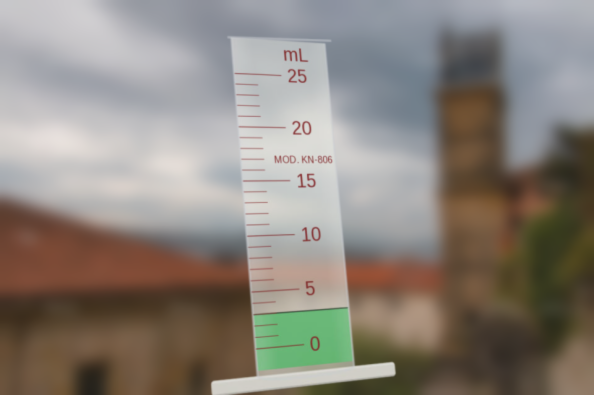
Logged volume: 3 mL
